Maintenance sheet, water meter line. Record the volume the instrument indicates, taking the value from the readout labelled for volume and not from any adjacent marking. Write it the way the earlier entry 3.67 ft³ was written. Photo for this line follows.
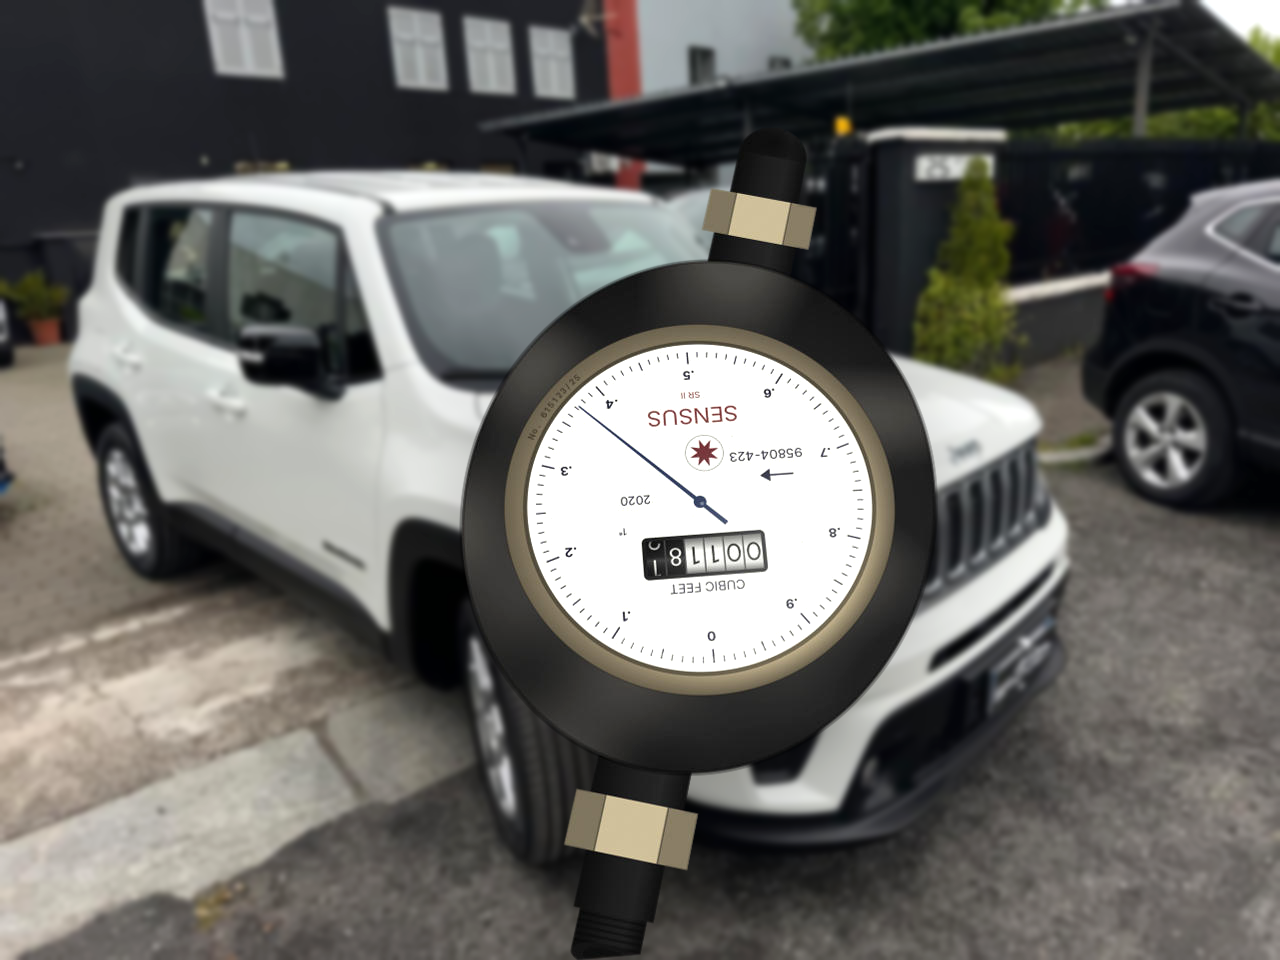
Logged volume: 1181.37 ft³
